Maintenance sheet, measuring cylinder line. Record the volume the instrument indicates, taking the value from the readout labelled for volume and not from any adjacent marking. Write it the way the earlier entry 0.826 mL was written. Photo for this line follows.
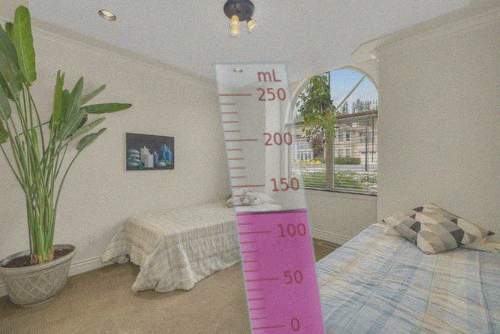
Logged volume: 120 mL
